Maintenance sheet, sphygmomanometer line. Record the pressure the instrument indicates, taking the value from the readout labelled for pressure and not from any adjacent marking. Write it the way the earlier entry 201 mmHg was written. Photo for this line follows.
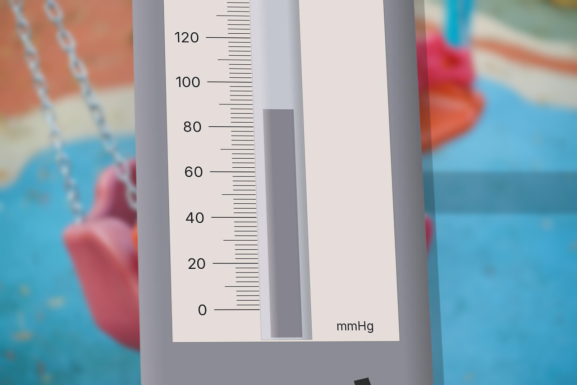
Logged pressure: 88 mmHg
